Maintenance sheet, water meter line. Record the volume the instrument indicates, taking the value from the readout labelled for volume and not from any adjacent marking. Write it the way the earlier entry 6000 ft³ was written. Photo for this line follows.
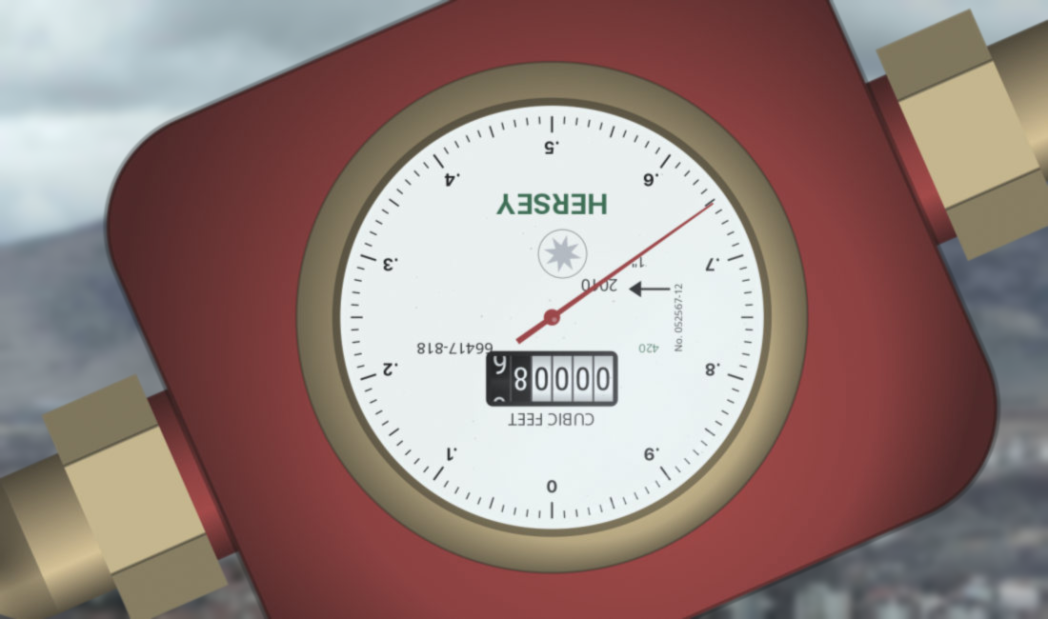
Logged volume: 85.65 ft³
